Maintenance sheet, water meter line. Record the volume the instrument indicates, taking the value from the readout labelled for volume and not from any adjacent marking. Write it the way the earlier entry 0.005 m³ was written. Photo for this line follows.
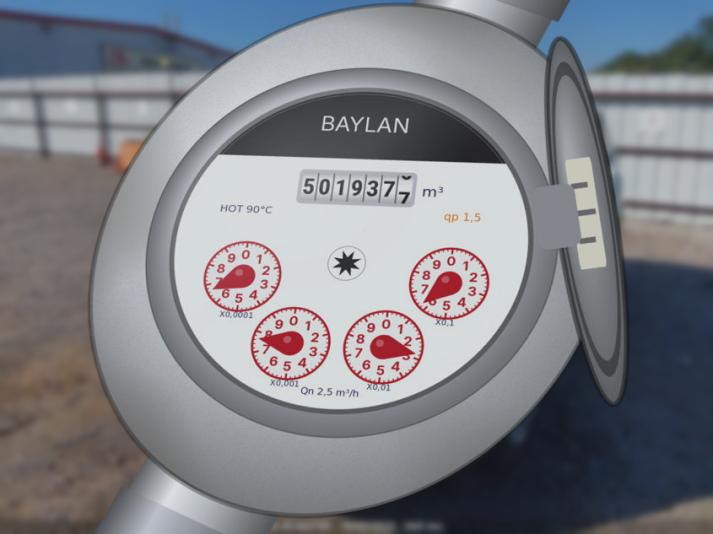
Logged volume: 5019376.6276 m³
